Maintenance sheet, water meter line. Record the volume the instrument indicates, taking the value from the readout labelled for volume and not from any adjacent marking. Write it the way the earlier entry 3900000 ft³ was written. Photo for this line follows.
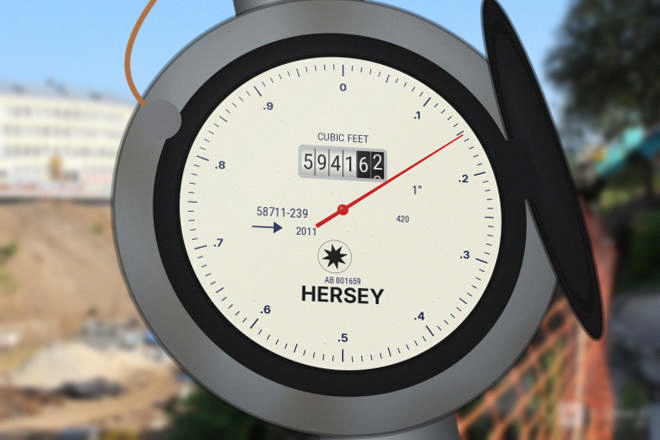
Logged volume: 594162.15 ft³
